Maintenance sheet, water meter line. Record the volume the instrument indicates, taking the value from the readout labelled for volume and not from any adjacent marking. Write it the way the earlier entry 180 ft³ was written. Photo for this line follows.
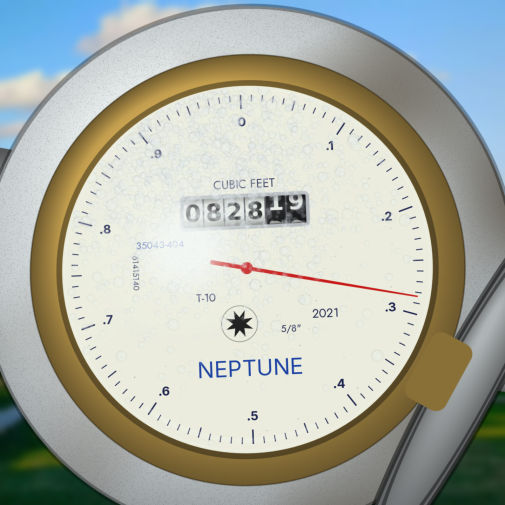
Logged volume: 82819.28 ft³
